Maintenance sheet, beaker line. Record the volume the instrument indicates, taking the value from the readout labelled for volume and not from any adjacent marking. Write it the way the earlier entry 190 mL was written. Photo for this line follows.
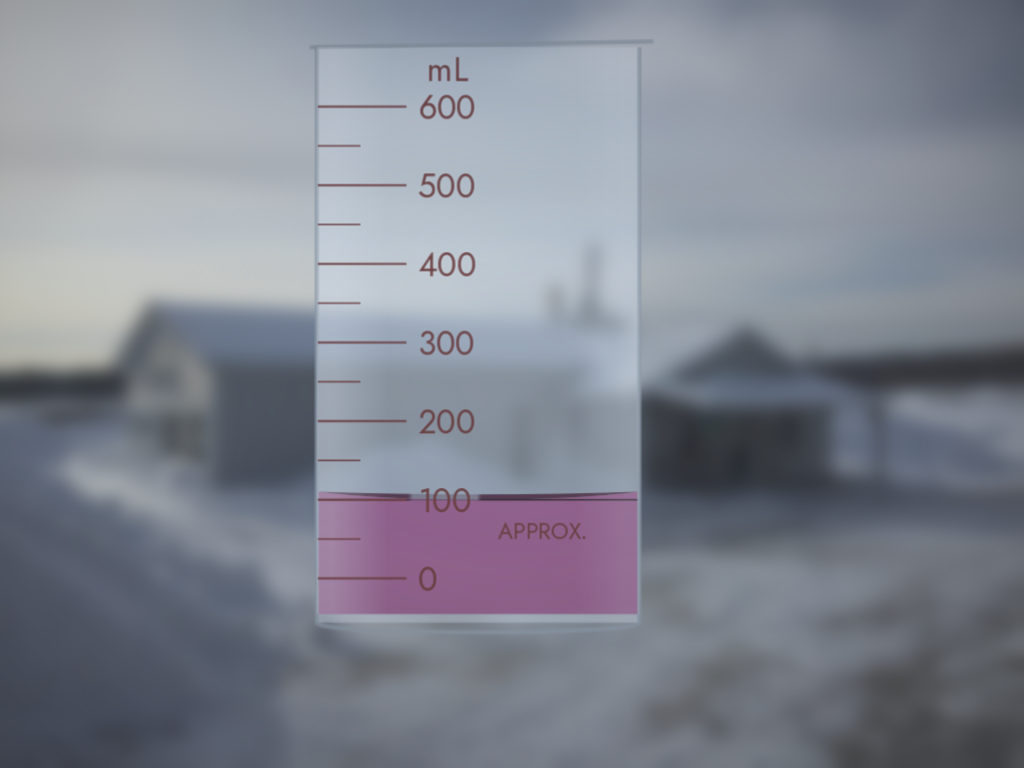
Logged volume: 100 mL
